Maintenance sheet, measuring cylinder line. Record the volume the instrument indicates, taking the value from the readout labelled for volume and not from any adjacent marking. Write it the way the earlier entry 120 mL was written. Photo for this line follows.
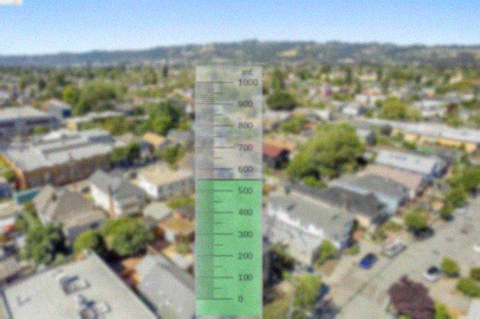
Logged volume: 550 mL
